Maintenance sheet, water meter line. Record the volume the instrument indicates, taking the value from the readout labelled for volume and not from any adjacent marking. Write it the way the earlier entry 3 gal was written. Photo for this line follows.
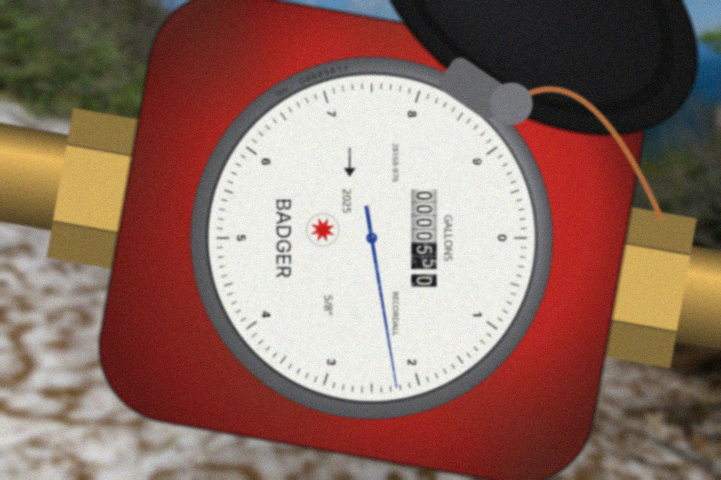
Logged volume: 552.2 gal
